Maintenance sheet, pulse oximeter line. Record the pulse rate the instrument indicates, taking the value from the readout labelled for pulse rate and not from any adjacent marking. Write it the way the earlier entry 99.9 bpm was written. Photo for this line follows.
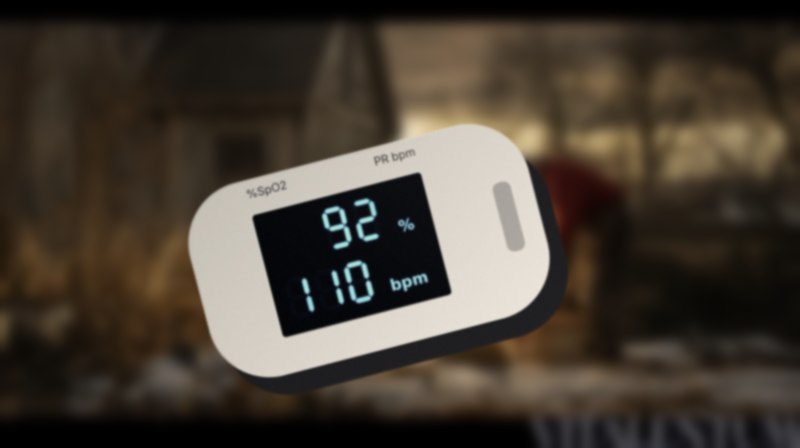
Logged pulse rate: 110 bpm
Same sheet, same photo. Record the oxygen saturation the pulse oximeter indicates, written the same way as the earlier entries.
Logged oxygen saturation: 92 %
